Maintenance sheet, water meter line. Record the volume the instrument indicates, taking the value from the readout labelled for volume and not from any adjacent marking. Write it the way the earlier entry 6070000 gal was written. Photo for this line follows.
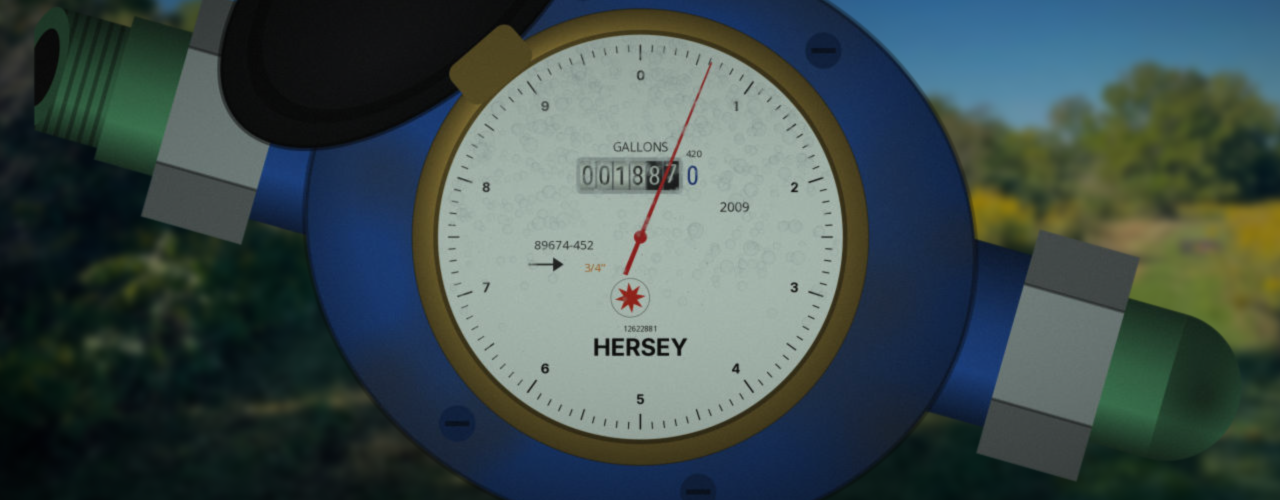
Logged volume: 18870.6 gal
